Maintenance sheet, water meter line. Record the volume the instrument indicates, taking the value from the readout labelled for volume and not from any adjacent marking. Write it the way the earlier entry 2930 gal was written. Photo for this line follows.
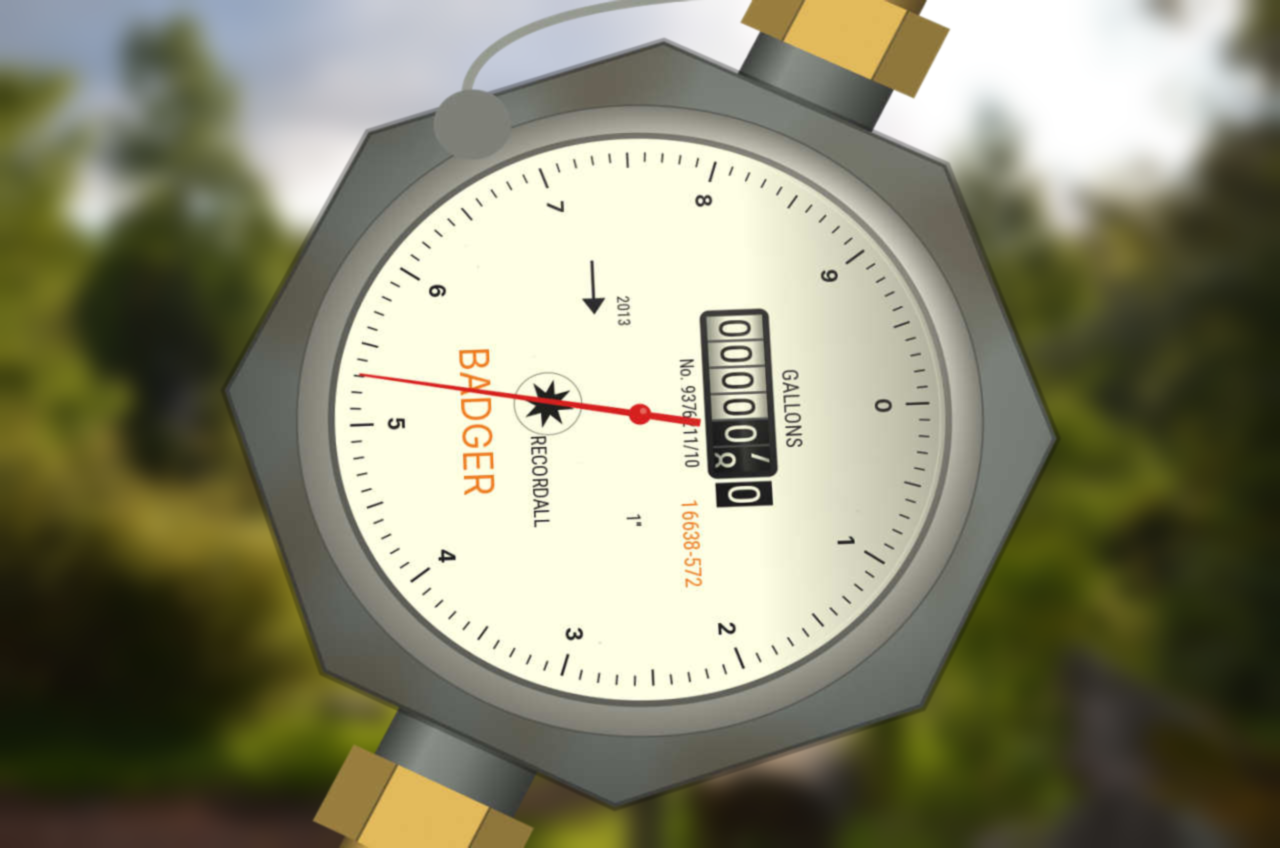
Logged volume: 75.3 gal
